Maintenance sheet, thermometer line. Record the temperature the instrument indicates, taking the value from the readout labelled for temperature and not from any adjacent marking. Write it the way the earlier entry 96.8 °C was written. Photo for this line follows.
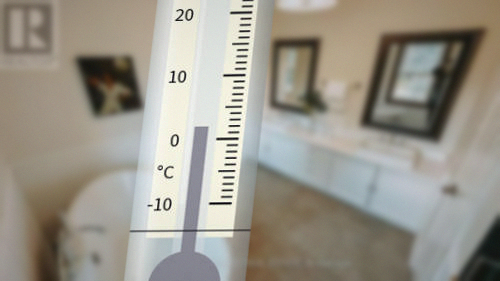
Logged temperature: 2 °C
